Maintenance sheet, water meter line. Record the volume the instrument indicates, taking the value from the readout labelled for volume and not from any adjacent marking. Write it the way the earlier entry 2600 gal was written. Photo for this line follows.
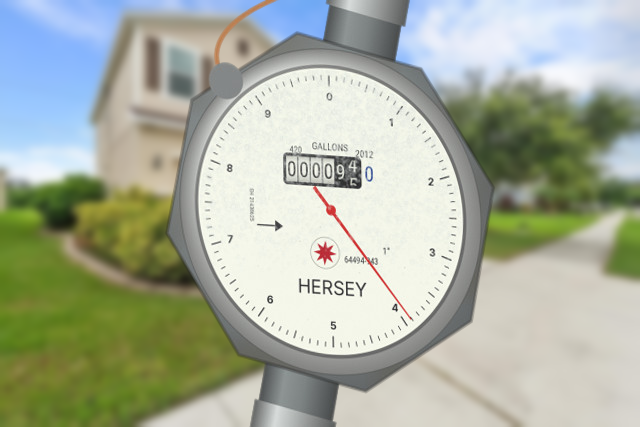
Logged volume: 943.9 gal
